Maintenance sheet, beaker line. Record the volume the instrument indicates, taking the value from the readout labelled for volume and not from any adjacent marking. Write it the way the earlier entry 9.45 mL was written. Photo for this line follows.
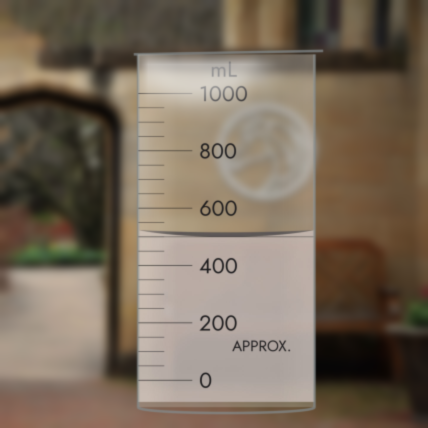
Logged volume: 500 mL
